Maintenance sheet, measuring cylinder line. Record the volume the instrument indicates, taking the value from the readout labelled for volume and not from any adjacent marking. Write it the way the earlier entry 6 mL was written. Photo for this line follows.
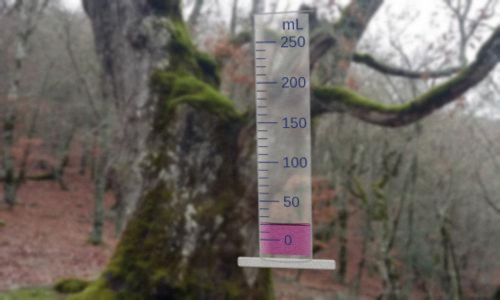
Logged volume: 20 mL
